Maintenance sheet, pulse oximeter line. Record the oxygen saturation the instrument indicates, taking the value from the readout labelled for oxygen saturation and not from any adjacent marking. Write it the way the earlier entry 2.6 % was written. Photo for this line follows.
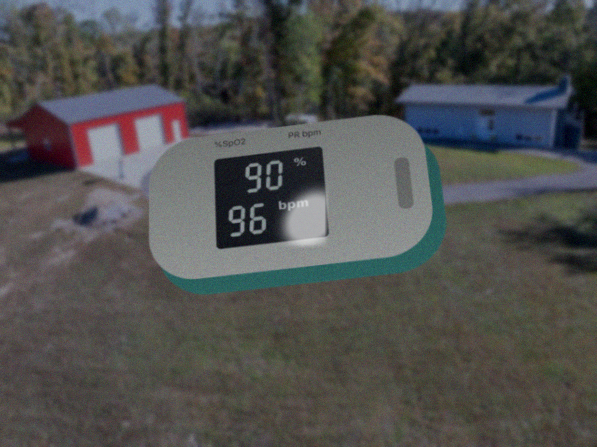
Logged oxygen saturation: 90 %
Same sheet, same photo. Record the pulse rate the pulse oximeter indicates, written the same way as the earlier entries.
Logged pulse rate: 96 bpm
